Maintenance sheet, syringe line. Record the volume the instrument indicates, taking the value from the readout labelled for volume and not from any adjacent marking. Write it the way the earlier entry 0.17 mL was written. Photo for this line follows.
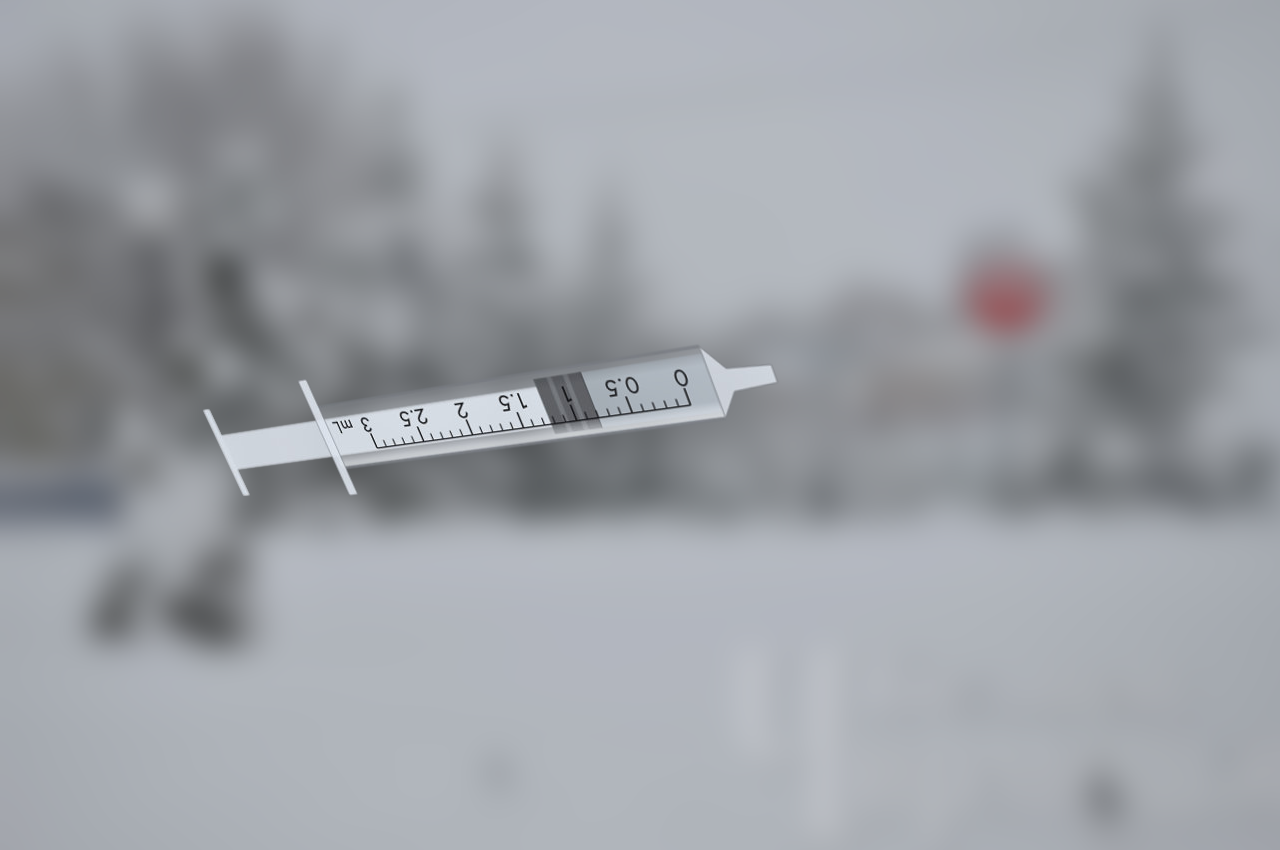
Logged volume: 0.8 mL
